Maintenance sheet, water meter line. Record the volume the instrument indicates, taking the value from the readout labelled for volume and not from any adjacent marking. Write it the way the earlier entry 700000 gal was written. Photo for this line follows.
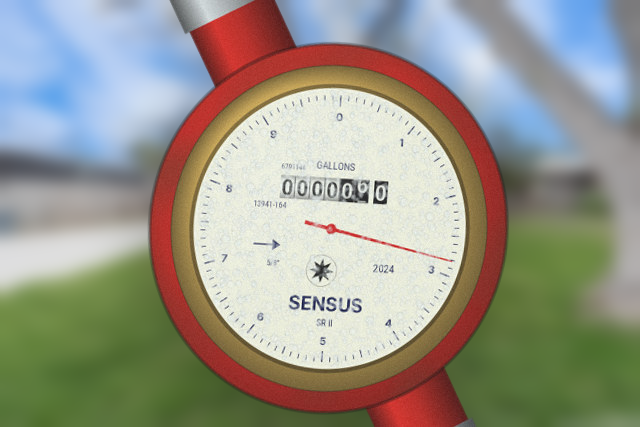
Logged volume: 62.8 gal
